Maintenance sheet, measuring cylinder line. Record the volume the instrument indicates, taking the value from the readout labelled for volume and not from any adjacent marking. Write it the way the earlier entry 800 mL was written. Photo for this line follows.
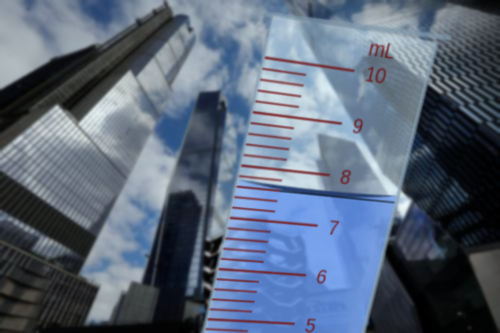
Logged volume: 7.6 mL
